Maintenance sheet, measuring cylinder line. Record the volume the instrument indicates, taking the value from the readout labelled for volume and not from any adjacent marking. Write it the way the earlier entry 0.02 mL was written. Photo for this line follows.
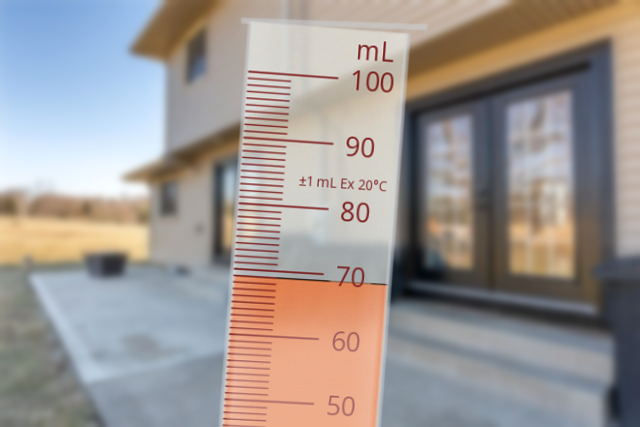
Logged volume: 69 mL
